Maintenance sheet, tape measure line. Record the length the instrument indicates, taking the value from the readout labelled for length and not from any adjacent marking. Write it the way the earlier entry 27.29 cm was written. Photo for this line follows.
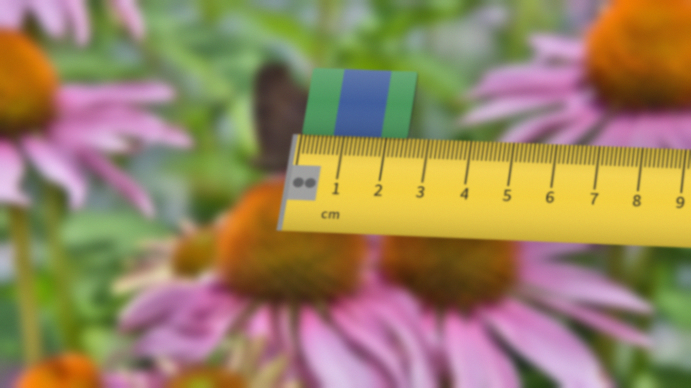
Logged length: 2.5 cm
